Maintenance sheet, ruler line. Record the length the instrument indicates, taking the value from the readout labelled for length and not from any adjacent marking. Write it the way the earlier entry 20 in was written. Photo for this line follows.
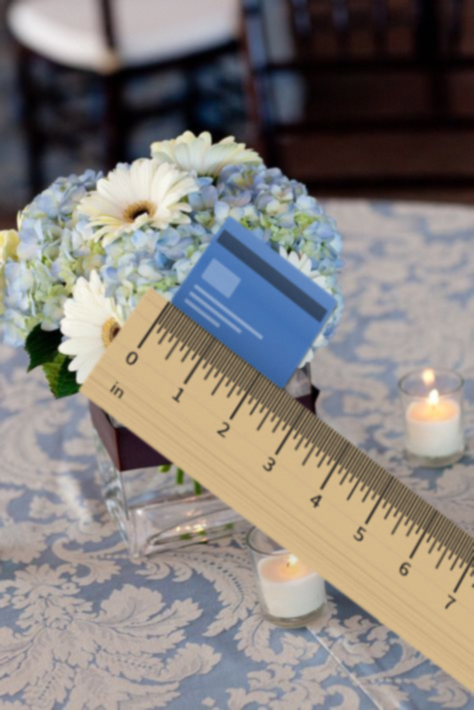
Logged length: 2.5 in
